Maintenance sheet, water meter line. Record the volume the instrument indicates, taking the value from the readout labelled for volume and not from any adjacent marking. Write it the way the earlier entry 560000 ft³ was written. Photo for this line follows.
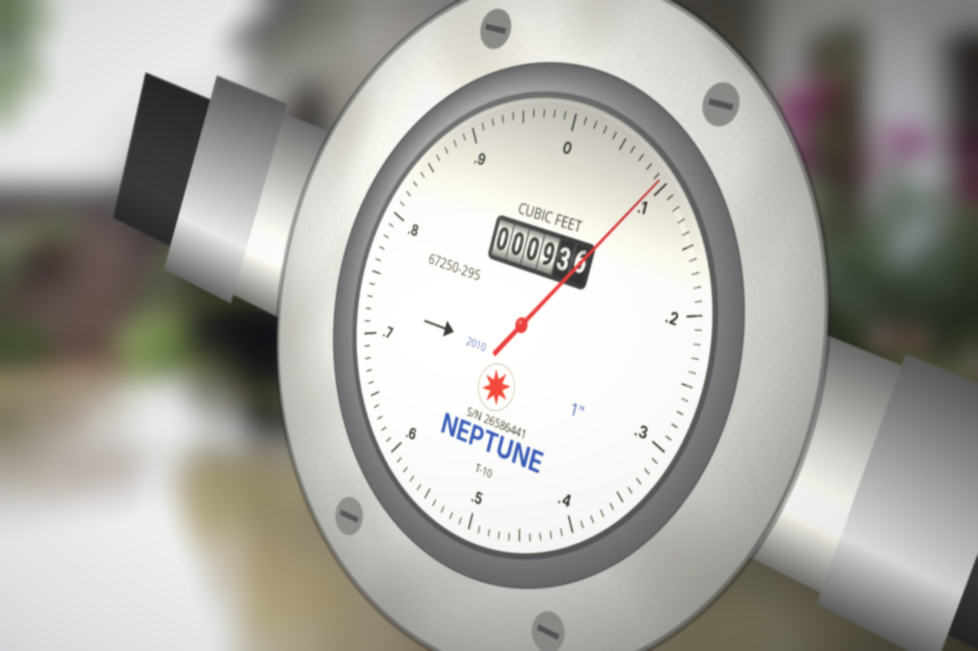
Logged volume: 936.09 ft³
